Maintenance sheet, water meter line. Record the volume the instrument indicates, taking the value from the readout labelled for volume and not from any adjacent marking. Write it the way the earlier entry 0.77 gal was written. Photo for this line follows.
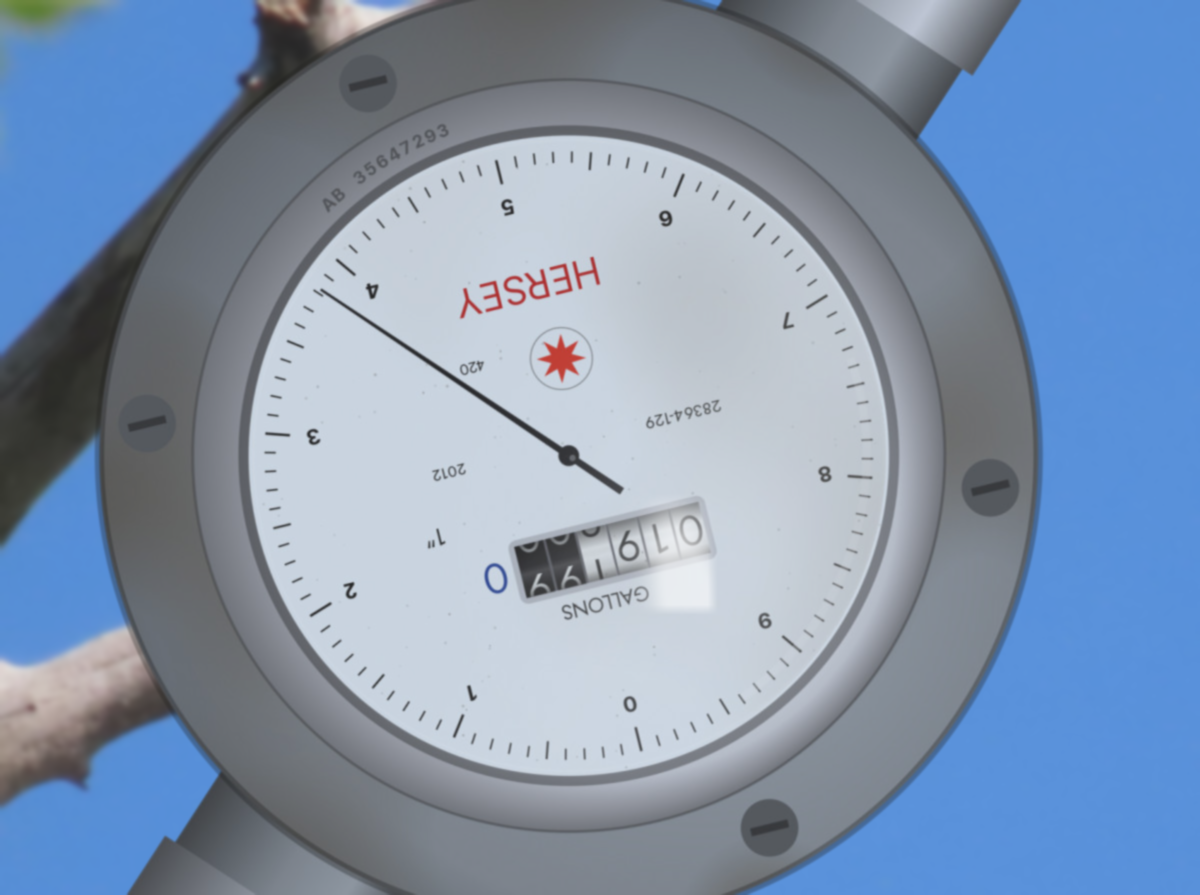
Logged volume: 191993.8 gal
